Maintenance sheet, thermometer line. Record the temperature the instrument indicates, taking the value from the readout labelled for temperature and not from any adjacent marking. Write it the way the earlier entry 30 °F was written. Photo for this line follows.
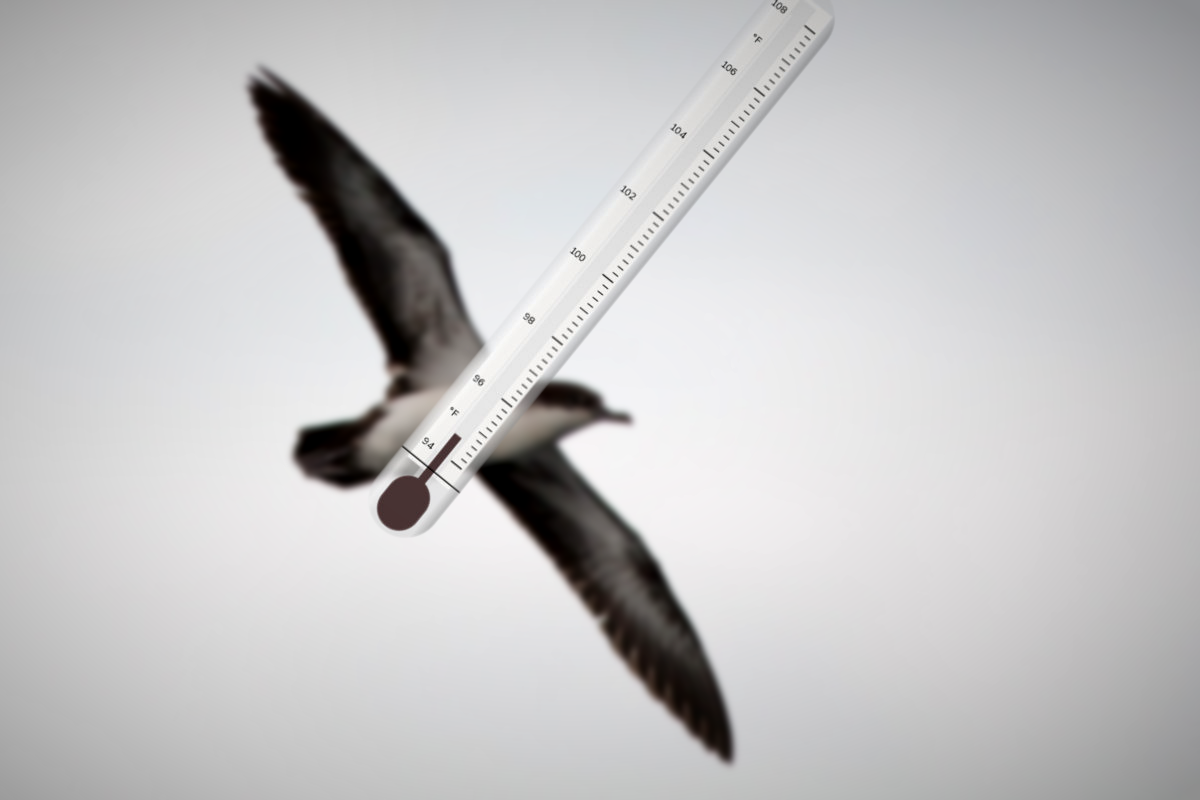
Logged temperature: 94.6 °F
